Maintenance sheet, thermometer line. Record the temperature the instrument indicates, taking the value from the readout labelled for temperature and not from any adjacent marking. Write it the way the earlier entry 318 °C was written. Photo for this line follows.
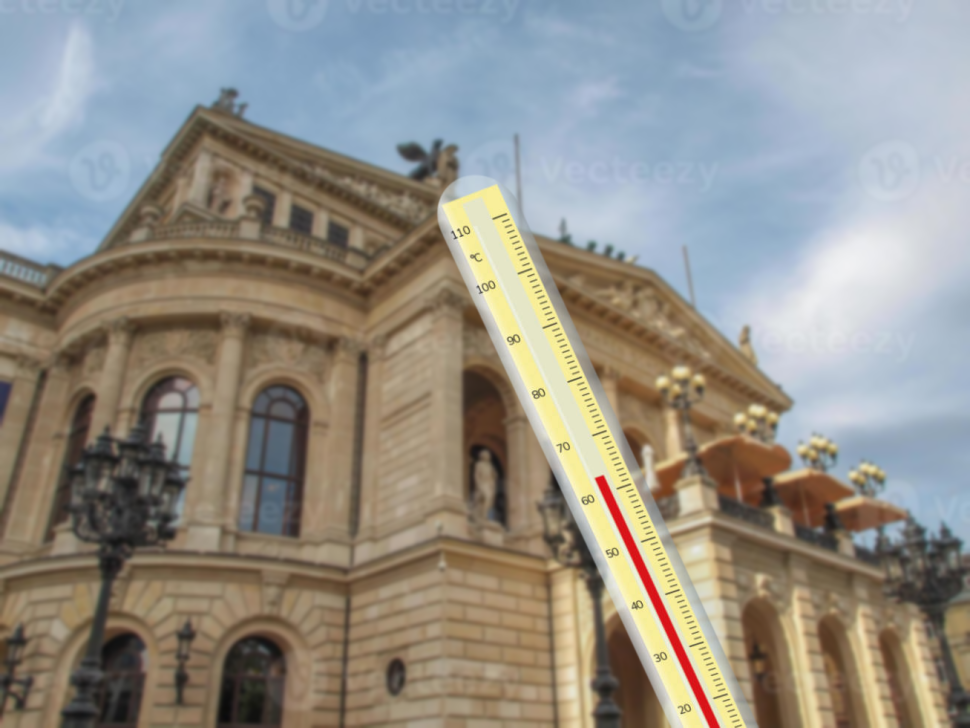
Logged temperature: 63 °C
